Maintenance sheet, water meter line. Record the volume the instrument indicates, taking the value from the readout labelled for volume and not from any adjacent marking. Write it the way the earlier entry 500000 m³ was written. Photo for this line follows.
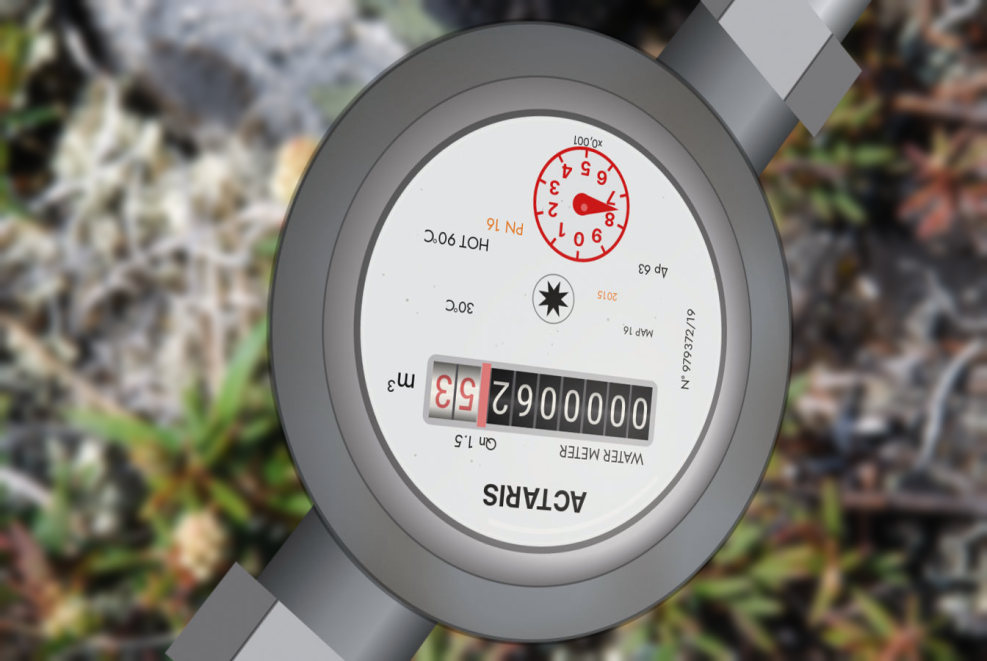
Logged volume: 62.537 m³
